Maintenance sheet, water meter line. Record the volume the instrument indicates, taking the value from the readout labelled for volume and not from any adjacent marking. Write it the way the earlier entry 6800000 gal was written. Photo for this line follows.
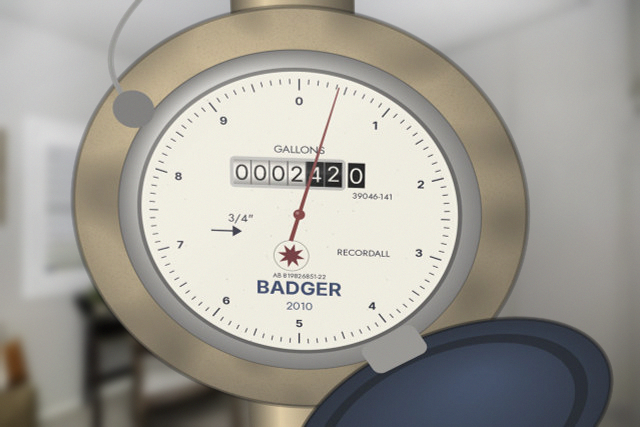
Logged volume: 2420.4 gal
